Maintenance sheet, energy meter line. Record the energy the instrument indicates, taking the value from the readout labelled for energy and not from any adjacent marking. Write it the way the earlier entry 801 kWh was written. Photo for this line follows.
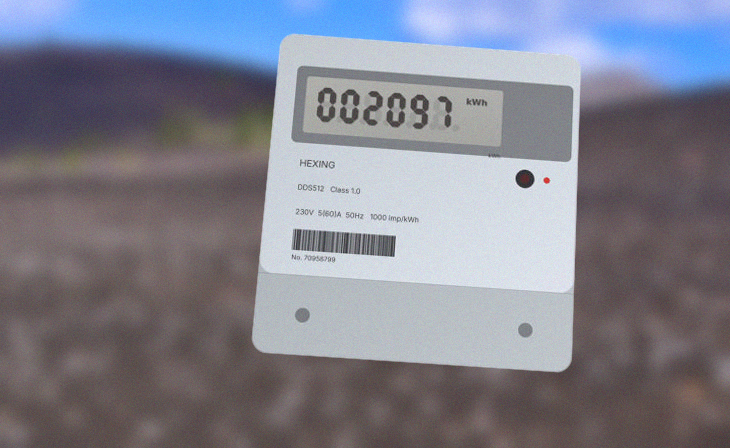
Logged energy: 2097 kWh
